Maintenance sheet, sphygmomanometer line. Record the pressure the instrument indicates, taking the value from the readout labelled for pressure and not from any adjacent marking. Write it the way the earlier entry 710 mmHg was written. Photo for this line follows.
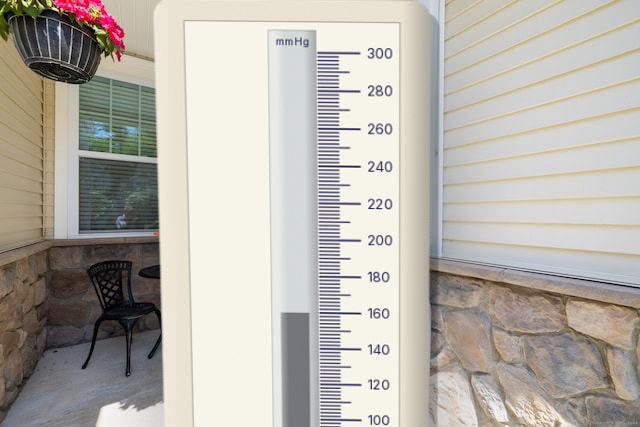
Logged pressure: 160 mmHg
